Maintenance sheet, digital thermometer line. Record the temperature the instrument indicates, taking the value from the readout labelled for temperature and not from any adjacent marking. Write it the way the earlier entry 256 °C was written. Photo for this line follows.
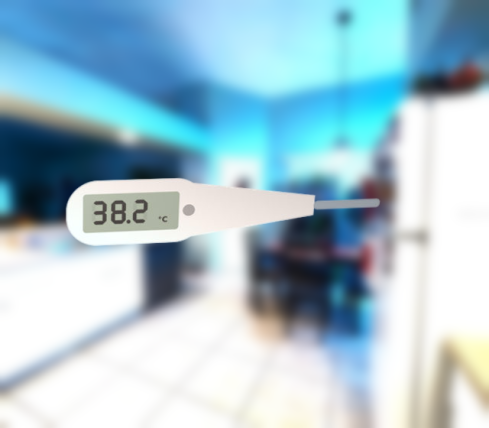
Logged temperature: 38.2 °C
